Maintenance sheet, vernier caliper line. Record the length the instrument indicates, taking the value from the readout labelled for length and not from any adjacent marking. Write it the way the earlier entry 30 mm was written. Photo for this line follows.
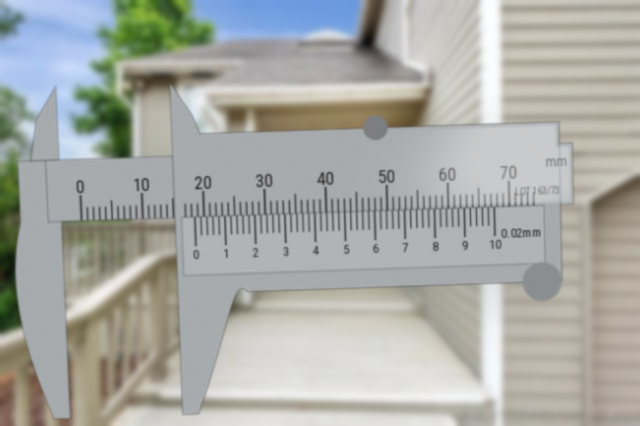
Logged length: 18.5 mm
